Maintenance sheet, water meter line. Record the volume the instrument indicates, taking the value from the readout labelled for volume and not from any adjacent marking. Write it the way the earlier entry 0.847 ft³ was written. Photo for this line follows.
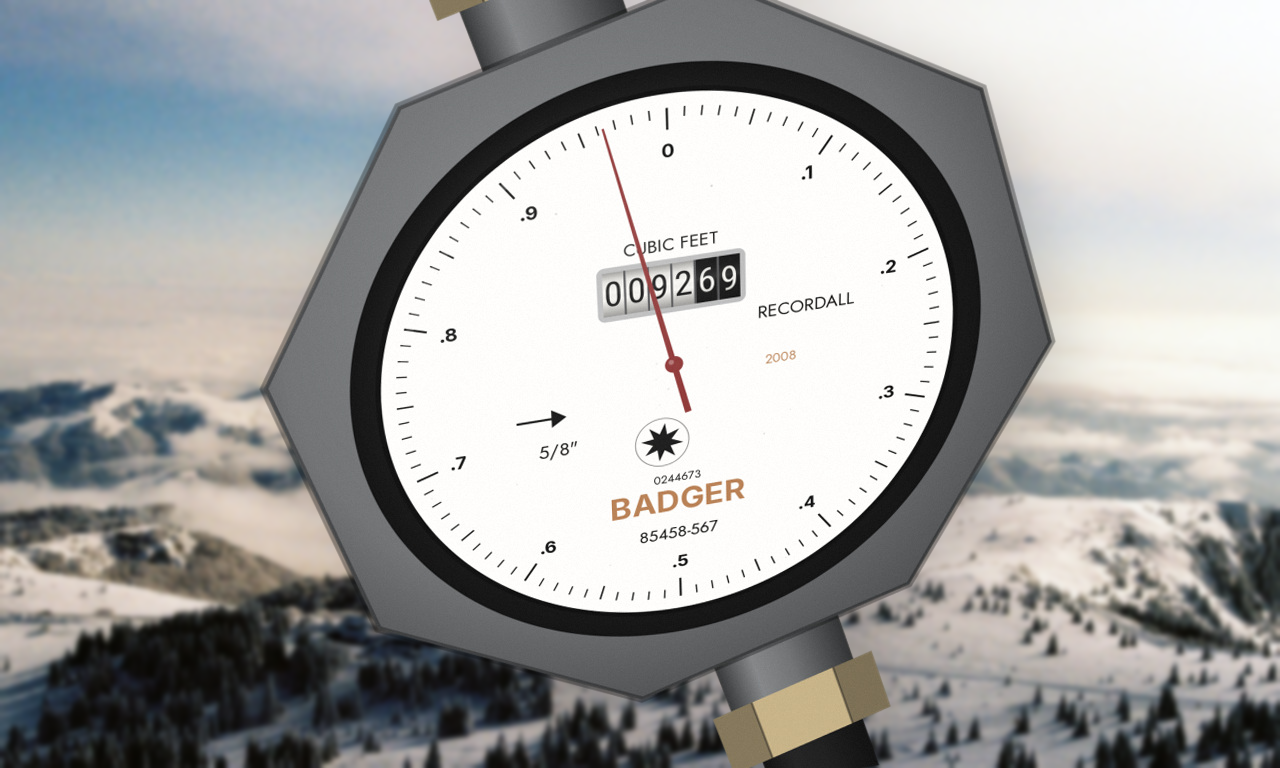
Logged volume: 9268.96 ft³
